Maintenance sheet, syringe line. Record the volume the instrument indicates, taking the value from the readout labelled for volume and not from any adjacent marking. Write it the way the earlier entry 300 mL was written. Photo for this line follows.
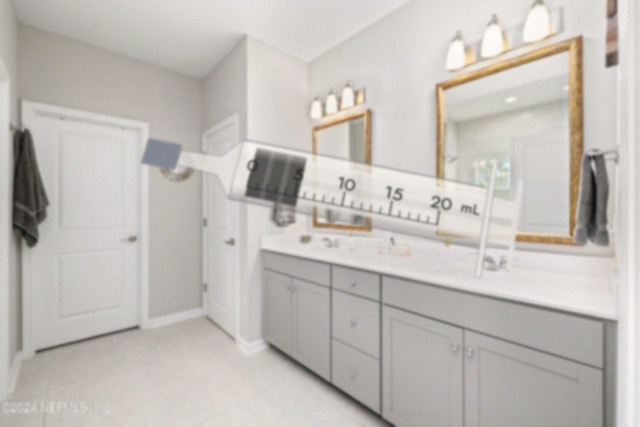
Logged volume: 0 mL
